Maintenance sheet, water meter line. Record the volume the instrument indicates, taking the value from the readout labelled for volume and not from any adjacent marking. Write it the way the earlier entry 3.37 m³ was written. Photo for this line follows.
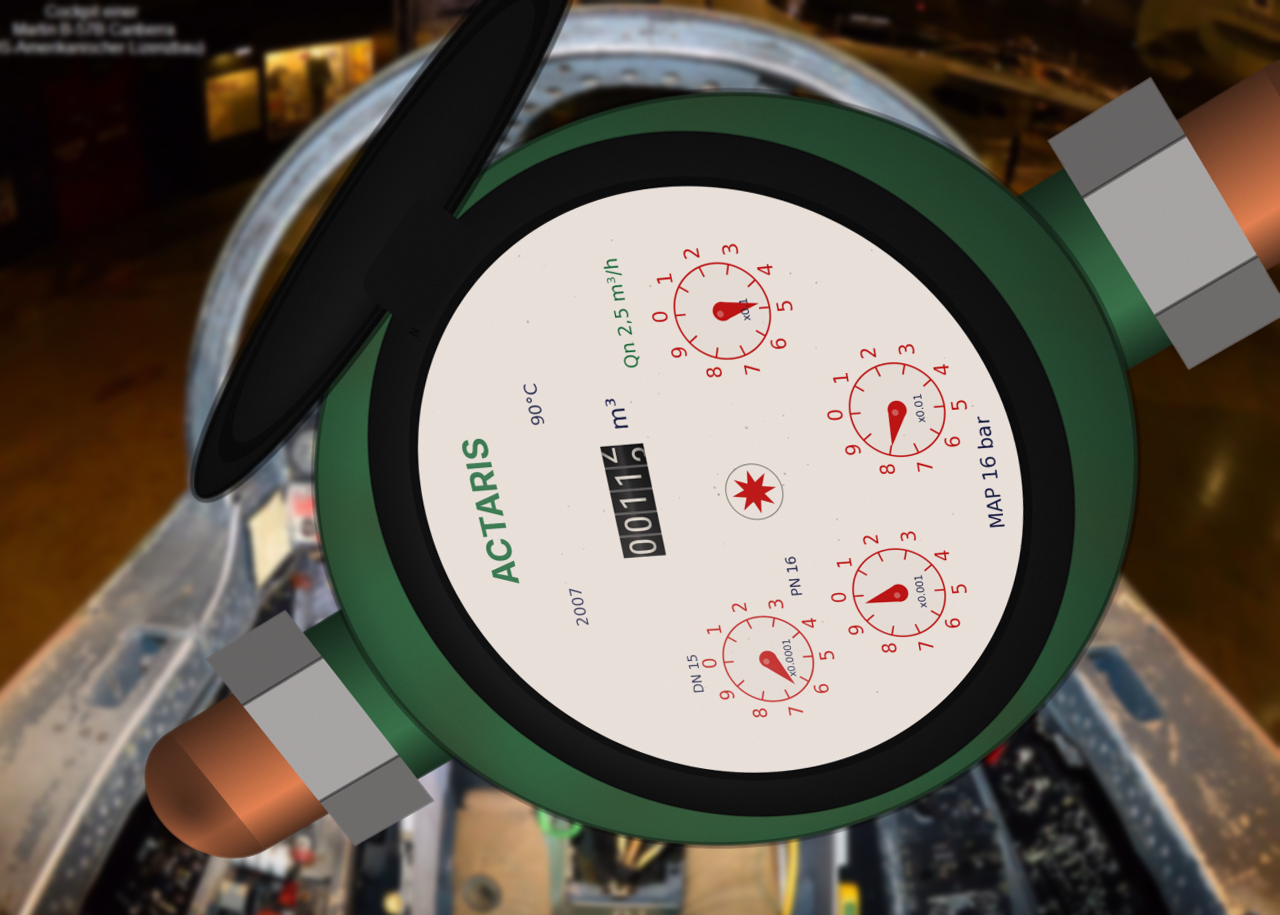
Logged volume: 112.4796 m³
